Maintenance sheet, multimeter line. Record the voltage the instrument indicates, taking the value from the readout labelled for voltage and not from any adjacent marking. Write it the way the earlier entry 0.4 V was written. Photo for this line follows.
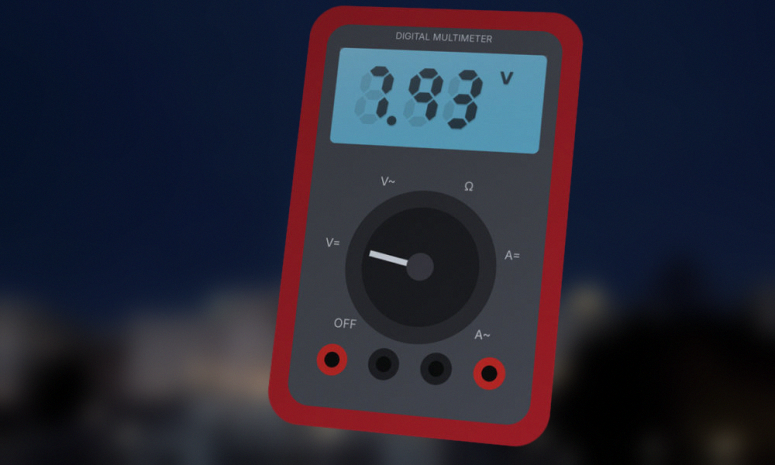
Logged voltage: 7.93 V
